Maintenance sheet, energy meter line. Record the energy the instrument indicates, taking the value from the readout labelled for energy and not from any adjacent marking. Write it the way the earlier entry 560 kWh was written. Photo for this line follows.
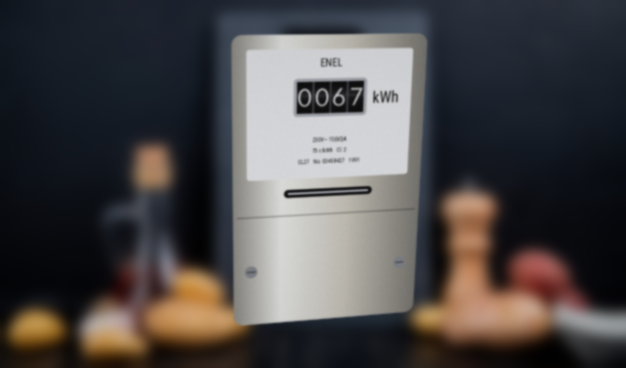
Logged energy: 67 kWh
